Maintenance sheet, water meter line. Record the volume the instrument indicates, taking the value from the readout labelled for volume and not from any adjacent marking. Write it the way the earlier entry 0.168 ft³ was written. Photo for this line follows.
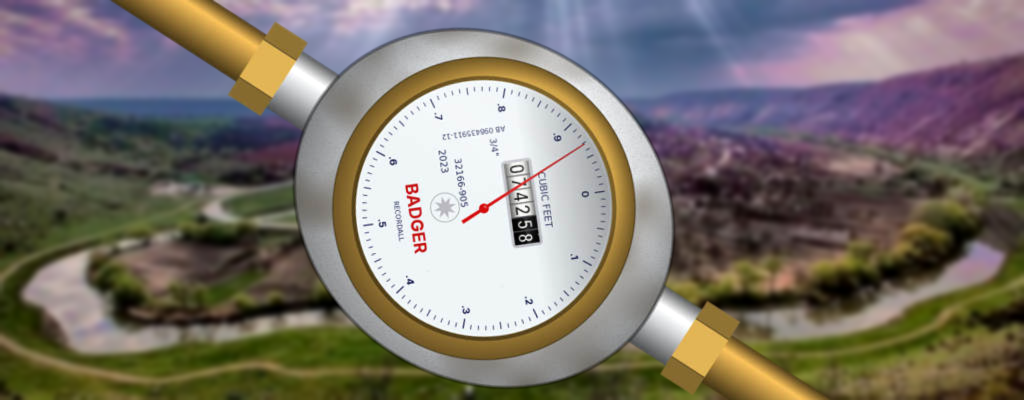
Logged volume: 74257.93 ft³
